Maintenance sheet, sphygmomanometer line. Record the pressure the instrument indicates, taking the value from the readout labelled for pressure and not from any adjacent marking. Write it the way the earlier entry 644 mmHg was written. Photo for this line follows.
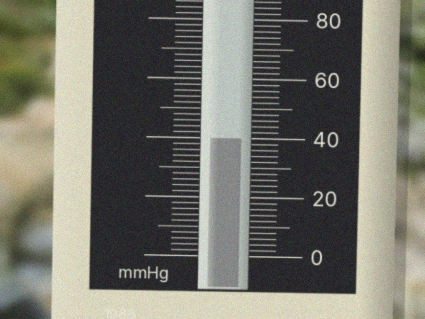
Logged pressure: 40 mmHg
